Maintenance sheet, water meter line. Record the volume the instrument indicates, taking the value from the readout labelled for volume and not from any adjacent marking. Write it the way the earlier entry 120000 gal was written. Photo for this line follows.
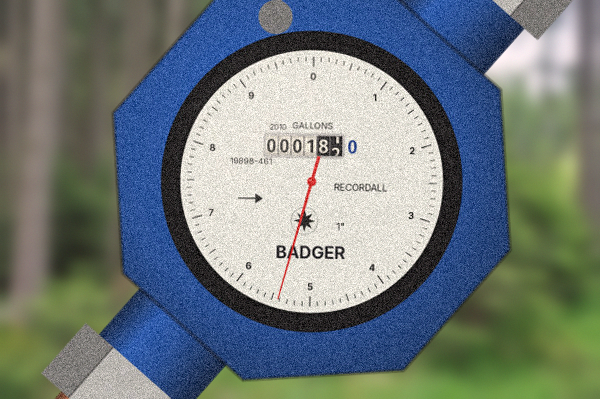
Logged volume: 1815.4 gal
